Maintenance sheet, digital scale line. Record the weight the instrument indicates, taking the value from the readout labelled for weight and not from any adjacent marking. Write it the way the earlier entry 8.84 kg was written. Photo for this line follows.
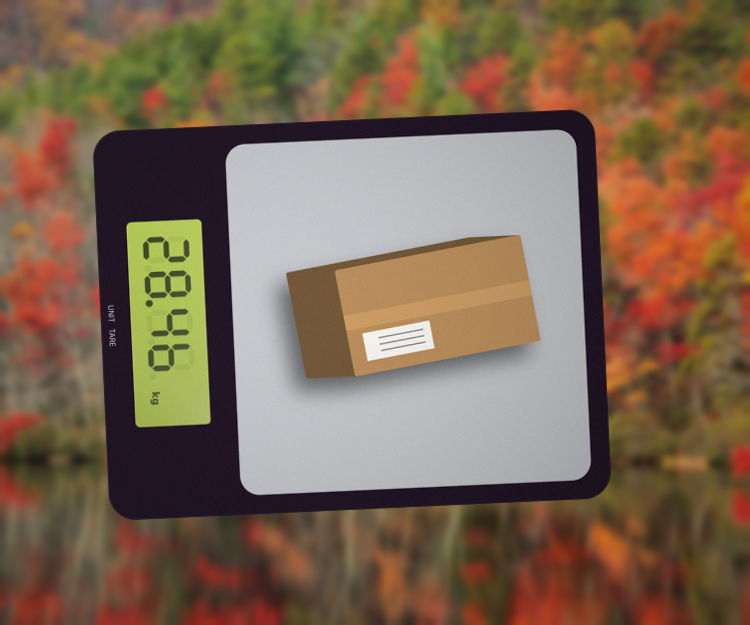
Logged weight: 28.46 kg
